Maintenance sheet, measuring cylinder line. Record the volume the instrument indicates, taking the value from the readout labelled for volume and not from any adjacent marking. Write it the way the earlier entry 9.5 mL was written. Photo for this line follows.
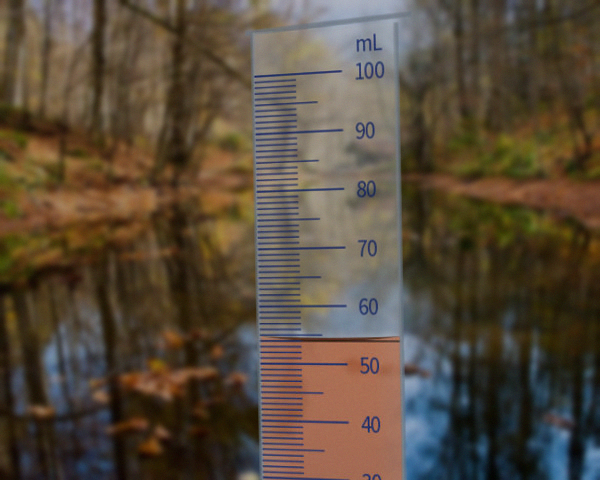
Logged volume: 54 mL
